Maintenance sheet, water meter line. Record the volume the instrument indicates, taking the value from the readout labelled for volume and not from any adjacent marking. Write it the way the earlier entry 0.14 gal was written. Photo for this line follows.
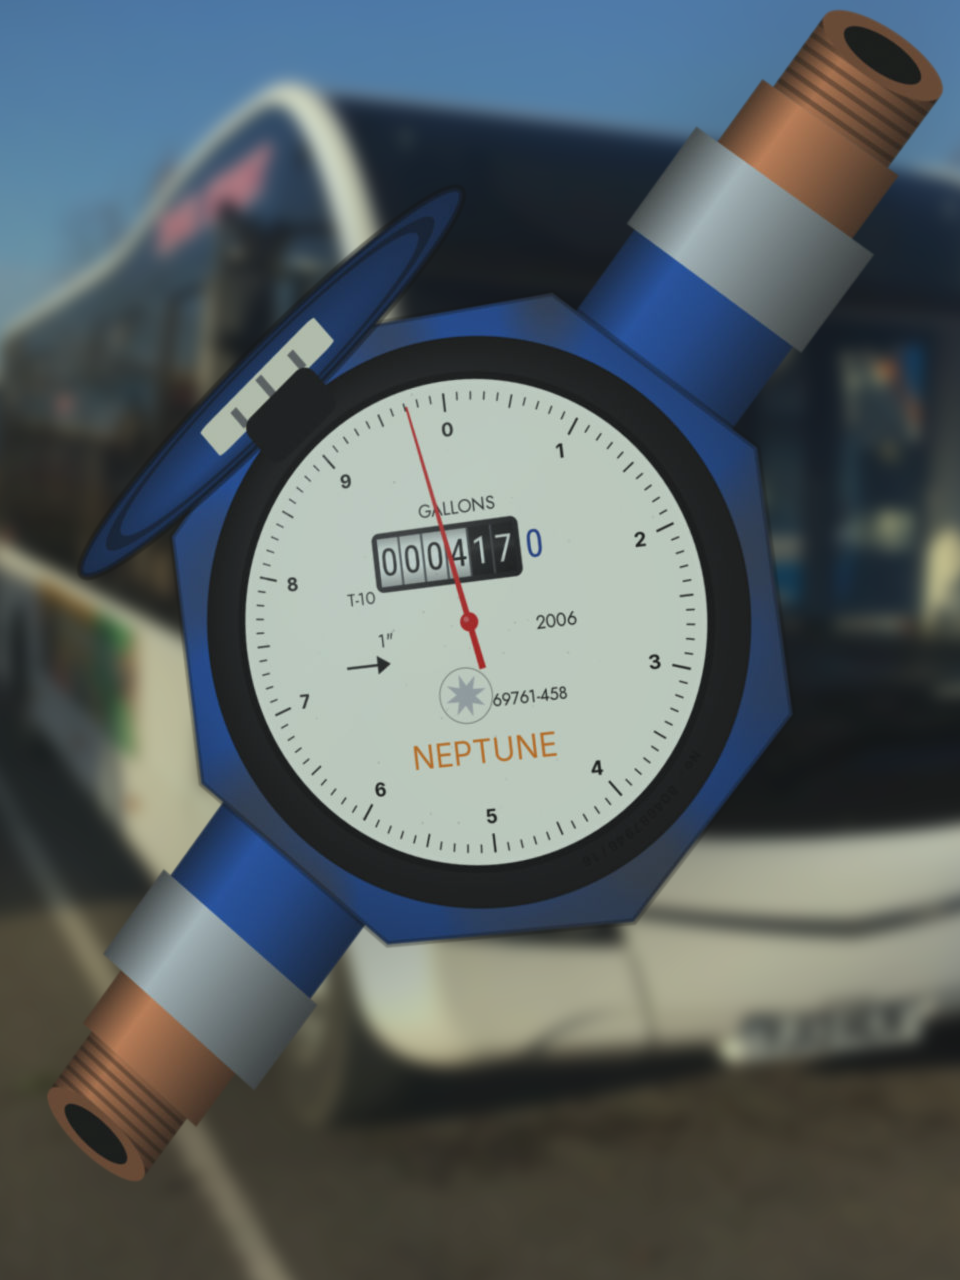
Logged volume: 4169.7 gal
